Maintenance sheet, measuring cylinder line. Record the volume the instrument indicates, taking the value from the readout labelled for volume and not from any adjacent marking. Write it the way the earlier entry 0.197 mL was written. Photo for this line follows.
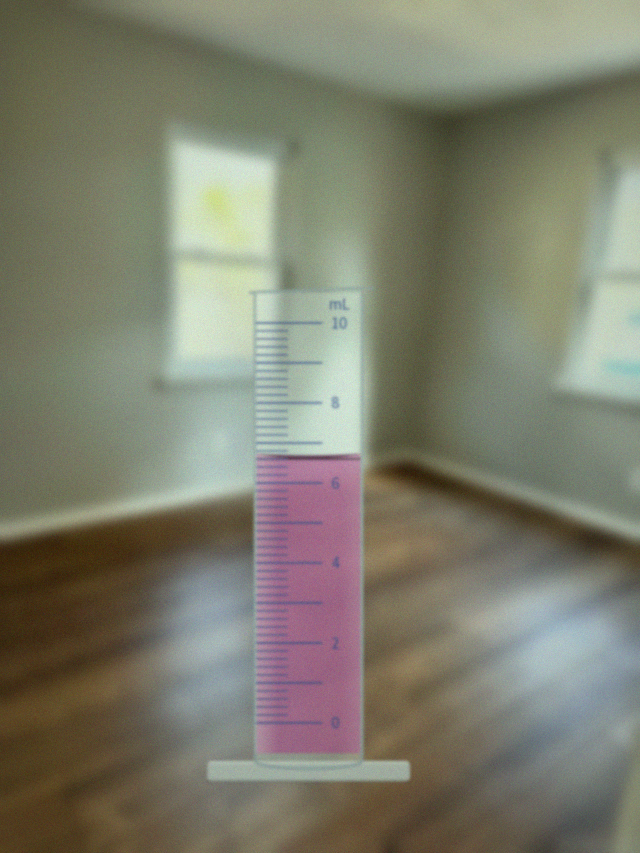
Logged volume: 6.6 mL
